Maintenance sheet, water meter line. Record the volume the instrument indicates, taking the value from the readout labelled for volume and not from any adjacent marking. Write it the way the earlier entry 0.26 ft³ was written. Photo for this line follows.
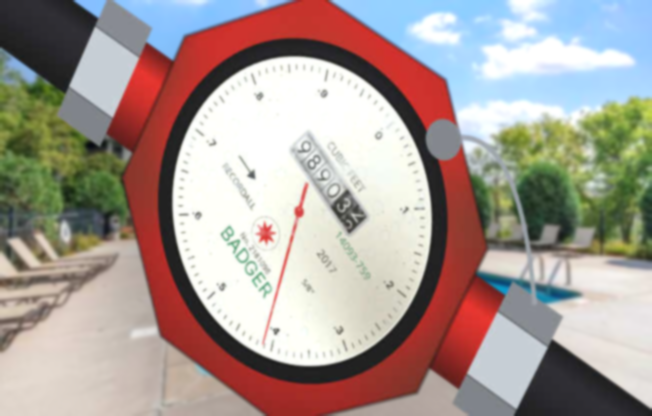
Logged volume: 989032.41 ft³
